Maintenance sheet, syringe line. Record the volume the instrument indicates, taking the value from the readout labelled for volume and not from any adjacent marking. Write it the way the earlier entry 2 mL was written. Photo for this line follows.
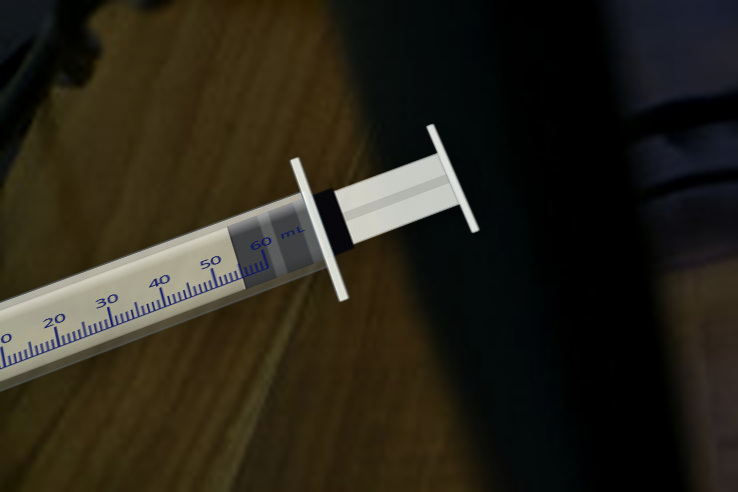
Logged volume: 55 mL
